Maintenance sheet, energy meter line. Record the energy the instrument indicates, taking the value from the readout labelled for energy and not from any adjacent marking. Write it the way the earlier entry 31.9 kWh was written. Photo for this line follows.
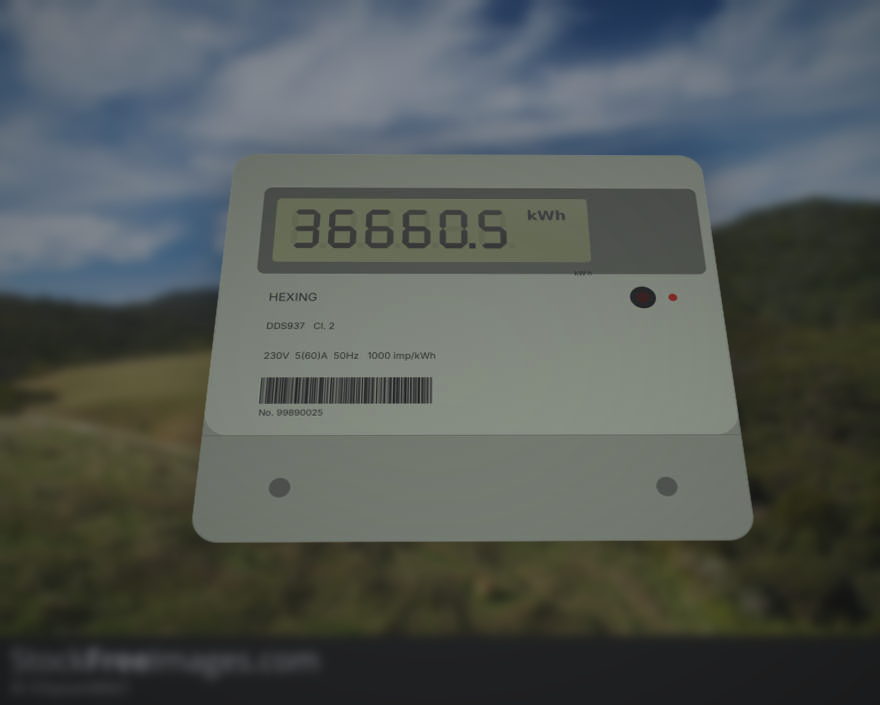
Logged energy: 36660.5 kWh
